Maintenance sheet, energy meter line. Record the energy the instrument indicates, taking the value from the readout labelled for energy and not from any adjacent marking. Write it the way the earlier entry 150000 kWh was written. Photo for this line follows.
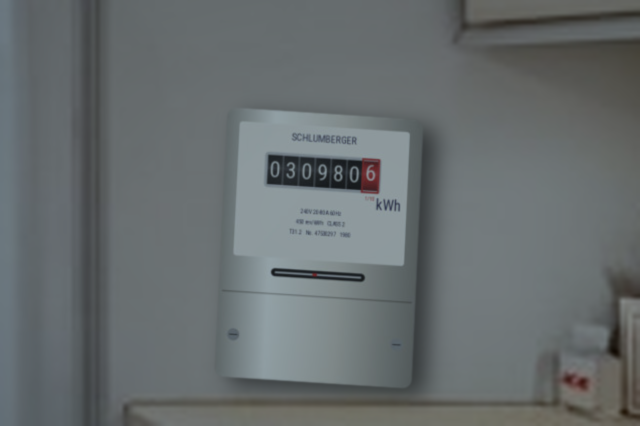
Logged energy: 30980.6 kWh
